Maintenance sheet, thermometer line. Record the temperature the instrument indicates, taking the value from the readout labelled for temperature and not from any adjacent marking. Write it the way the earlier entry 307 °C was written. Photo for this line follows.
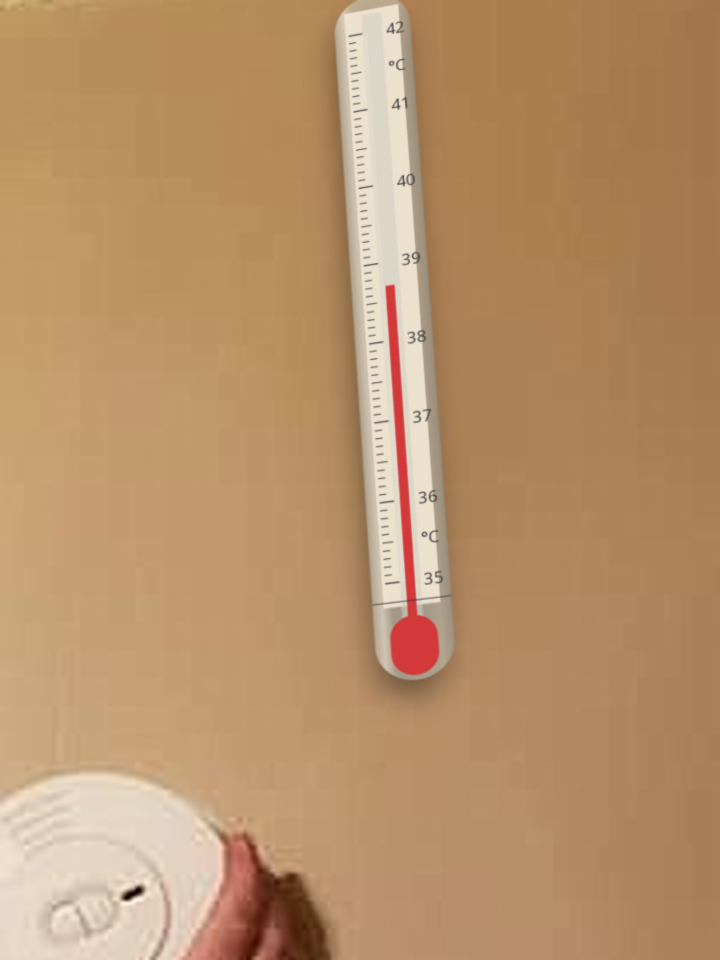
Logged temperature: 38.7 °C
